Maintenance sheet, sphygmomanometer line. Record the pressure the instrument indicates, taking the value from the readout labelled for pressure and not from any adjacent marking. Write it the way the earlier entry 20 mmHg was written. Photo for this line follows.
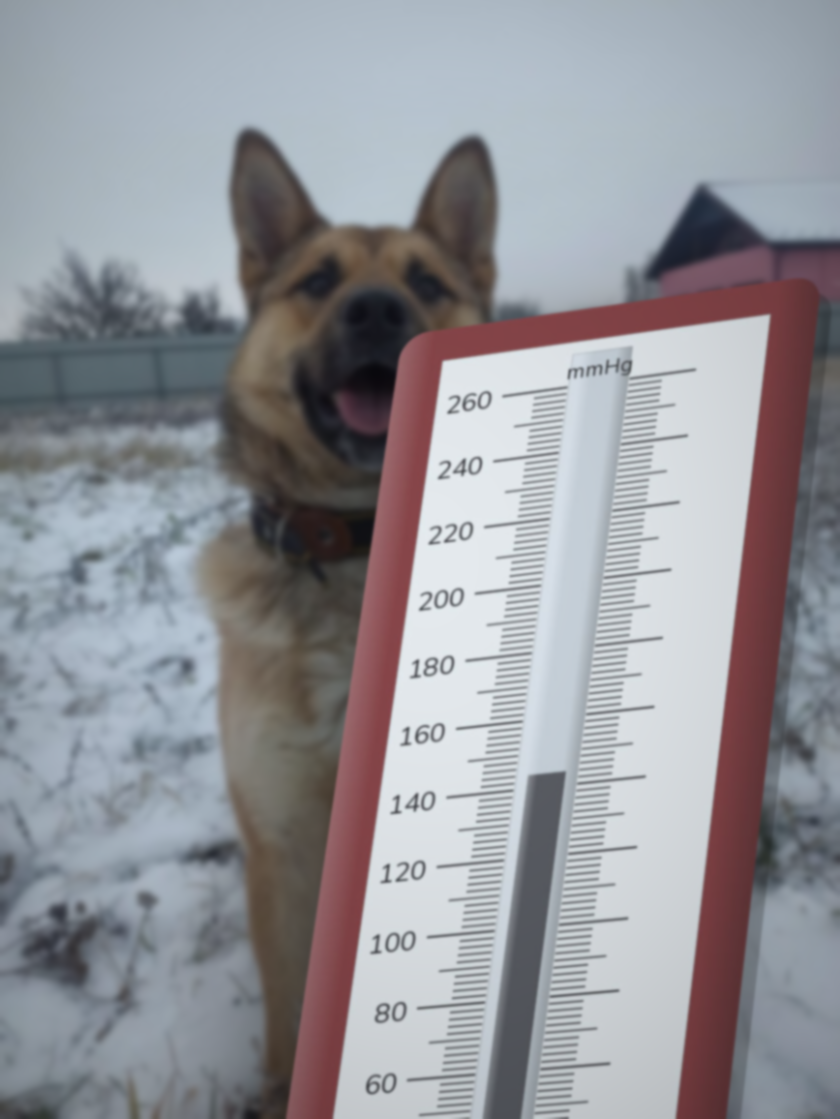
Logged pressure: 144 mmHg
